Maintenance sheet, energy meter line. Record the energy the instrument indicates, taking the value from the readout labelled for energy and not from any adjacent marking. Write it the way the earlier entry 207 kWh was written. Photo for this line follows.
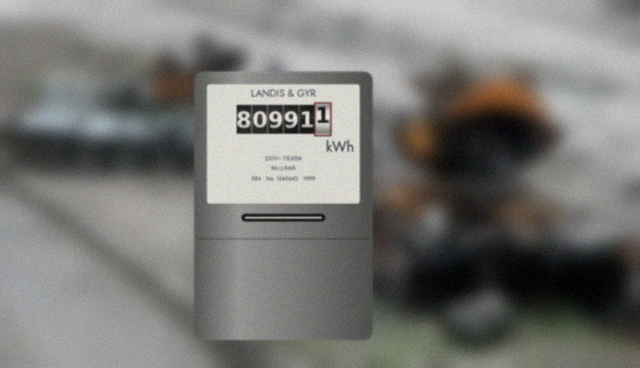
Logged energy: 80991.1 kWh
